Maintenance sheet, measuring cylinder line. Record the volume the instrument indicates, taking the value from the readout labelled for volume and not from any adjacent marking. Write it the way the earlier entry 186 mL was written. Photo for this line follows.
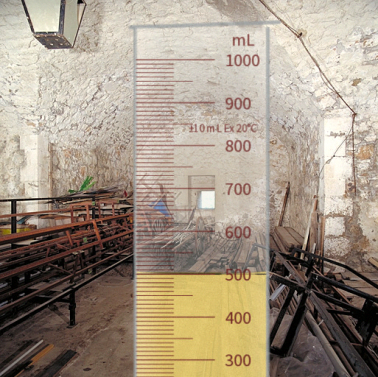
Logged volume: 500 mL
